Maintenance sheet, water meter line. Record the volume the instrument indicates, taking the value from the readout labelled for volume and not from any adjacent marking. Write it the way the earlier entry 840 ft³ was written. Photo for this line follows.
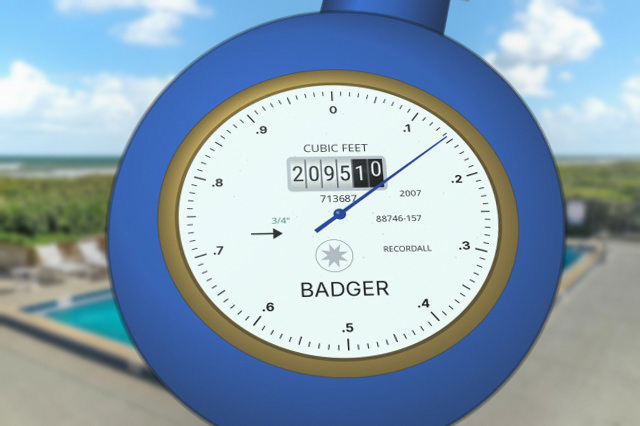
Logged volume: 209510.14 ft³
